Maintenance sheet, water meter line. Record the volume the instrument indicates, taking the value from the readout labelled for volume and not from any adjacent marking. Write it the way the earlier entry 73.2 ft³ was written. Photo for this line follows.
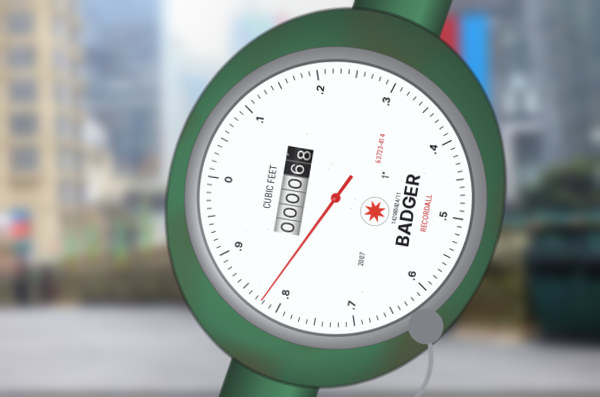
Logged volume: 67.82 ft³
